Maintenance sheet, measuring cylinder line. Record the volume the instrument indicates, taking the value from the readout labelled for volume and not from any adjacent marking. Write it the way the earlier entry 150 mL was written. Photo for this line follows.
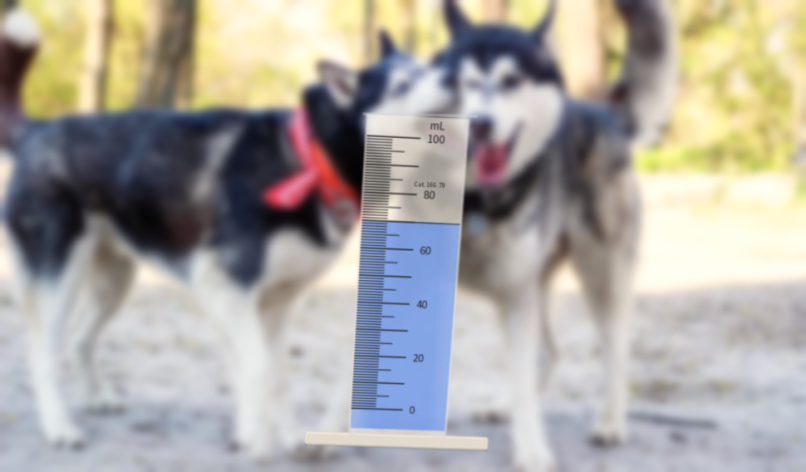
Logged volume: 70 mL
